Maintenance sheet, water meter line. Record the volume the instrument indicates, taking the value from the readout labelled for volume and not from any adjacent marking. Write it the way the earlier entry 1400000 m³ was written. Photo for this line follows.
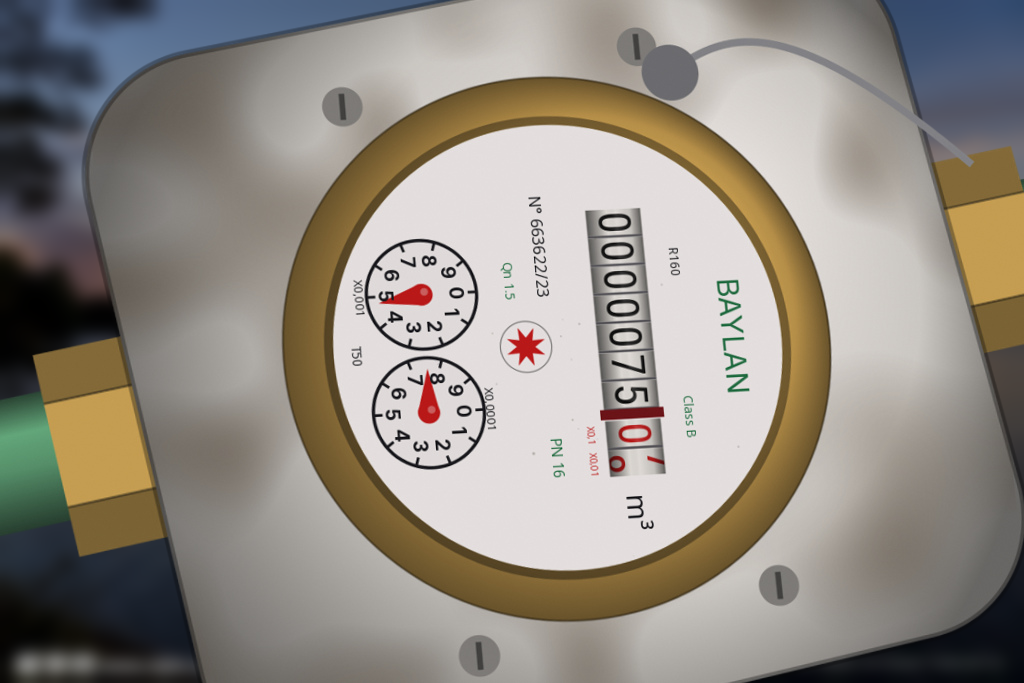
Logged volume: 75.0747 m³
